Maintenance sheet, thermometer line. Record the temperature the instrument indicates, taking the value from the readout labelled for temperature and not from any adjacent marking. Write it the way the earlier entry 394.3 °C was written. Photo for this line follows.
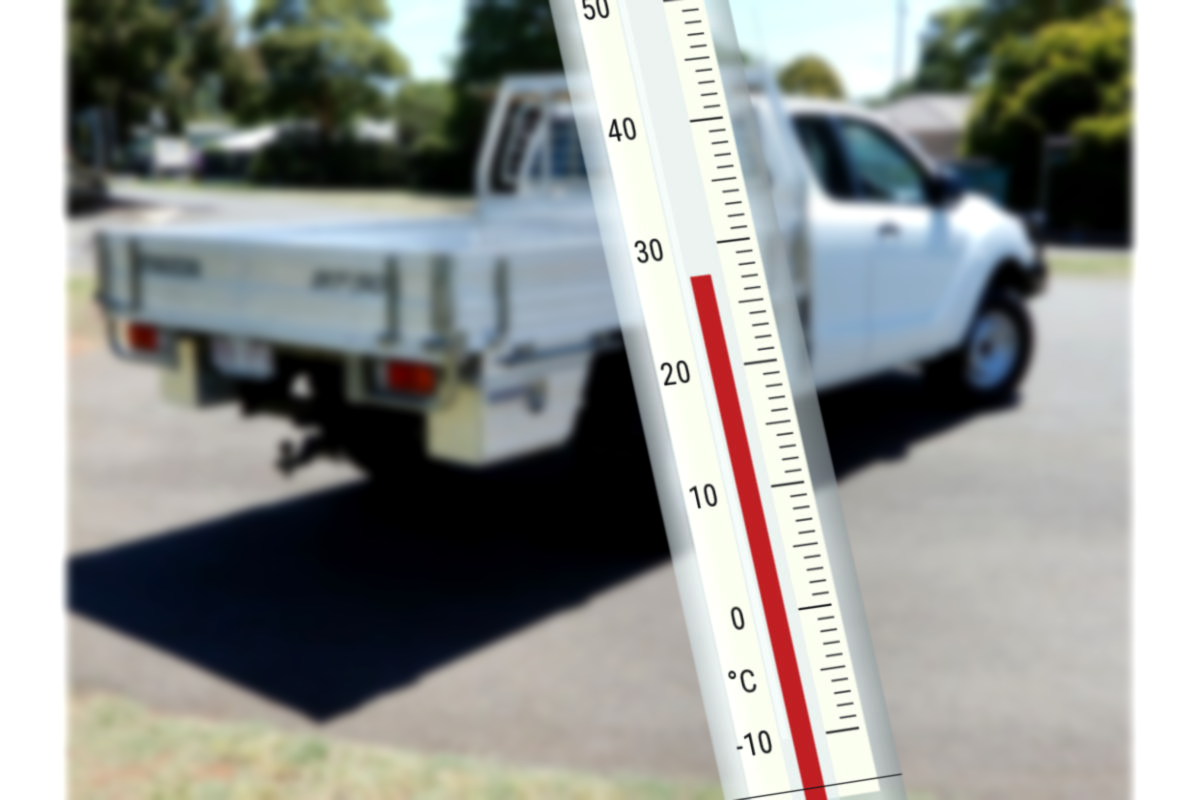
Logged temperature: 27.5 °C
